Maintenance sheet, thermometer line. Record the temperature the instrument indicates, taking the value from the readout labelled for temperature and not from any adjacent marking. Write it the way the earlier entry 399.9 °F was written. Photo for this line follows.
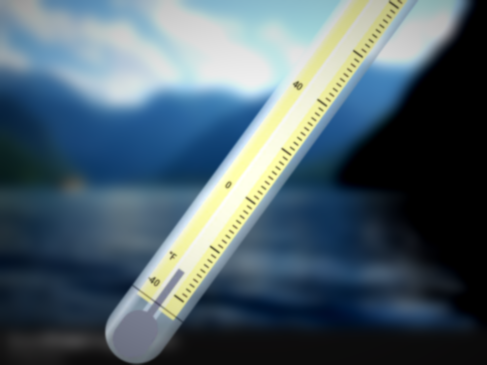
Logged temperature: -32 °F
